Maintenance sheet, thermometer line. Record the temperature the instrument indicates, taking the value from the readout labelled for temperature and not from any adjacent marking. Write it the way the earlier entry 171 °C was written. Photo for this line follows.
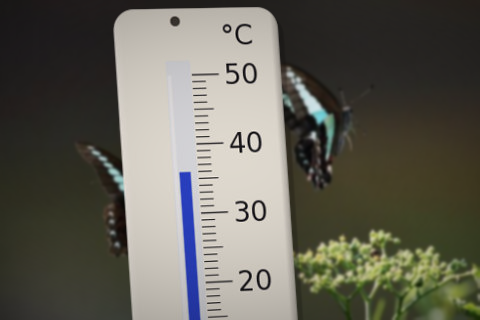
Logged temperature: 36 °C
